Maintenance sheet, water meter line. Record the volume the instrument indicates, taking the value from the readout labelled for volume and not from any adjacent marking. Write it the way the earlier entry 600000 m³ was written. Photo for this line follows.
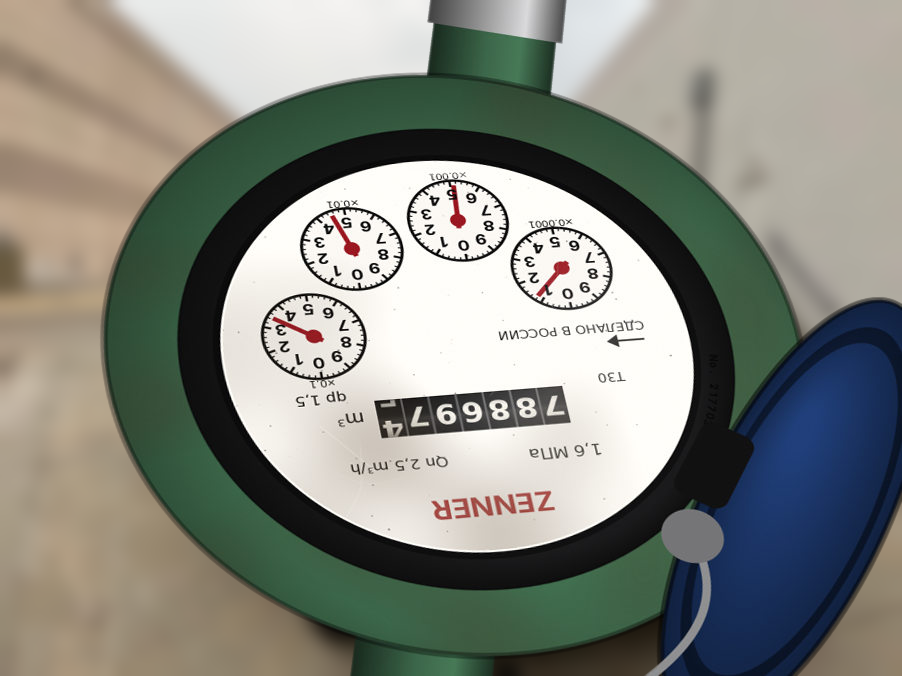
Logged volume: 7886974.3451 m³
